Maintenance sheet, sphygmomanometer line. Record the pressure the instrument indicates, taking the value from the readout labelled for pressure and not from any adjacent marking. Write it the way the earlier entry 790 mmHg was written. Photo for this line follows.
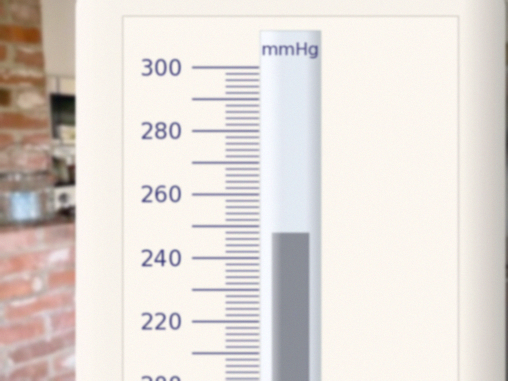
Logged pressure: 248 mmHg
